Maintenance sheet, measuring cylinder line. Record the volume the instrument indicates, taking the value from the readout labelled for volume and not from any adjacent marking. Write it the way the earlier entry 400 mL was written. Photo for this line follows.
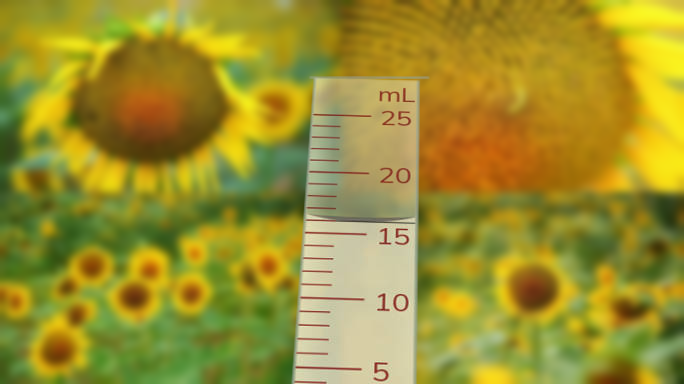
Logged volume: 16 mL
